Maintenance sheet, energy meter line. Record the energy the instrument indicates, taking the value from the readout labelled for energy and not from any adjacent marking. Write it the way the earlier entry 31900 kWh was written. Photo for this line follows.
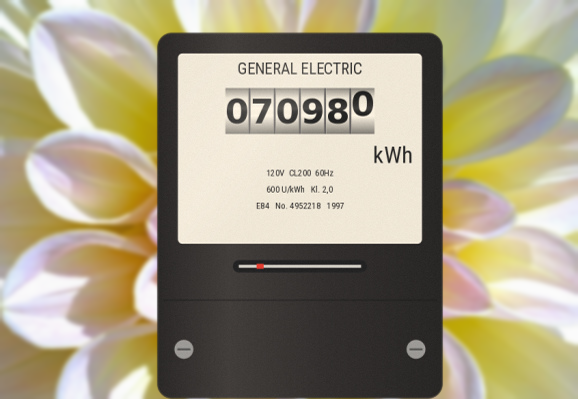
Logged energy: 70980 kWh
